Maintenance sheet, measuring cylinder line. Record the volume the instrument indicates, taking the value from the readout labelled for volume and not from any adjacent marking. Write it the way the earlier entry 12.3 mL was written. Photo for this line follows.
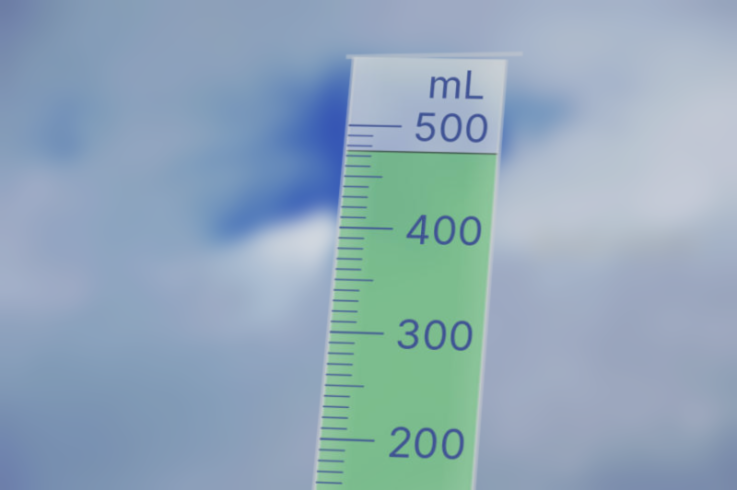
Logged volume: 475 mL
